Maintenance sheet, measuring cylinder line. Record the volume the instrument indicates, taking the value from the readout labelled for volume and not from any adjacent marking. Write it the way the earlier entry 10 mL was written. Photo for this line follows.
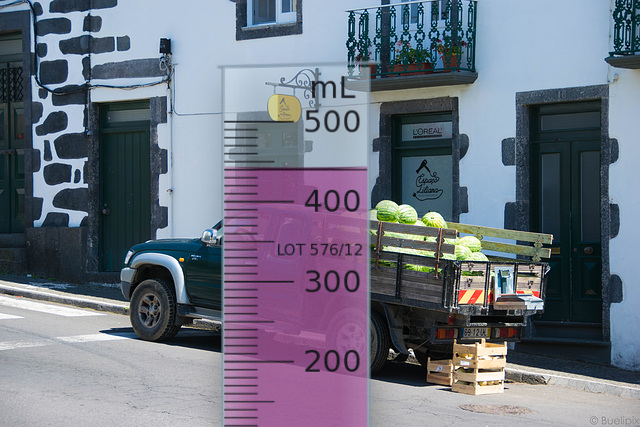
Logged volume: 440 mL
